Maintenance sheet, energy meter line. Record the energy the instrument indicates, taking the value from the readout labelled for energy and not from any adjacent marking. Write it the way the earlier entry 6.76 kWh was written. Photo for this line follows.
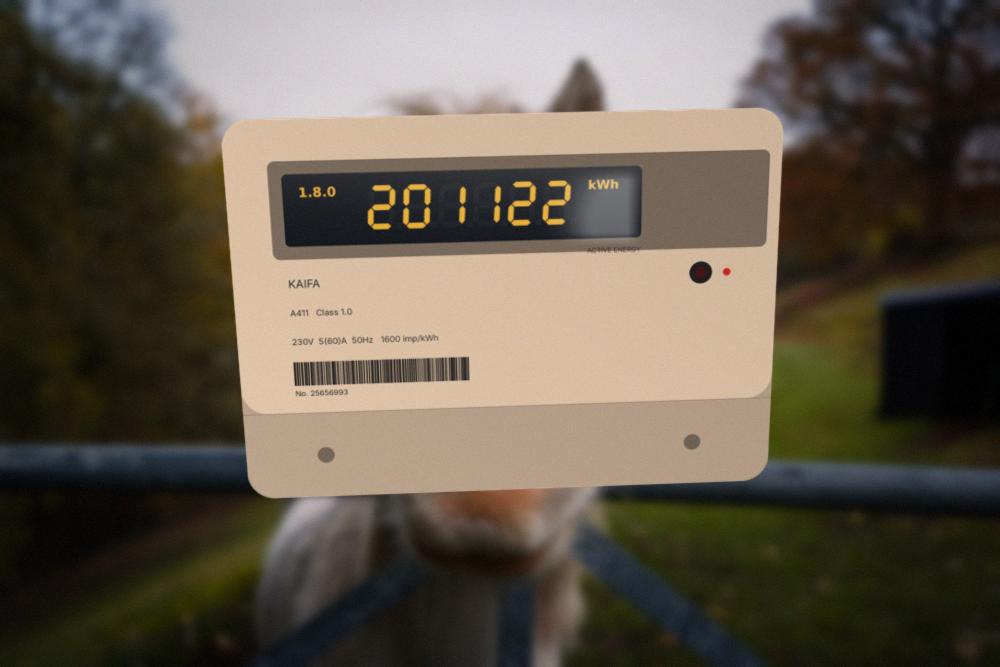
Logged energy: 201122 kWh
